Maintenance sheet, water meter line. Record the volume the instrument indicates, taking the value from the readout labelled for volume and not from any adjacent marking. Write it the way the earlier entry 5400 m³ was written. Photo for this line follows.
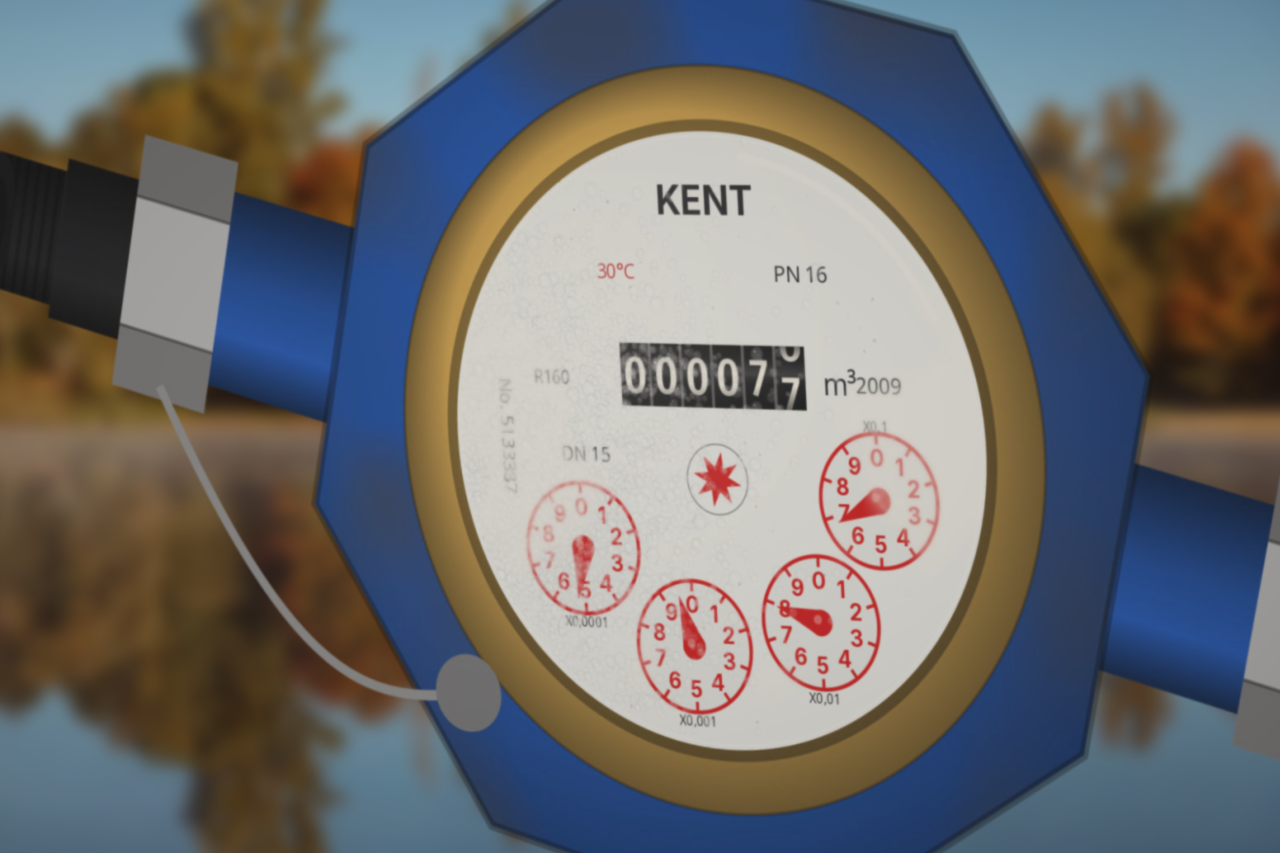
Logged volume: 76.6795 m³
